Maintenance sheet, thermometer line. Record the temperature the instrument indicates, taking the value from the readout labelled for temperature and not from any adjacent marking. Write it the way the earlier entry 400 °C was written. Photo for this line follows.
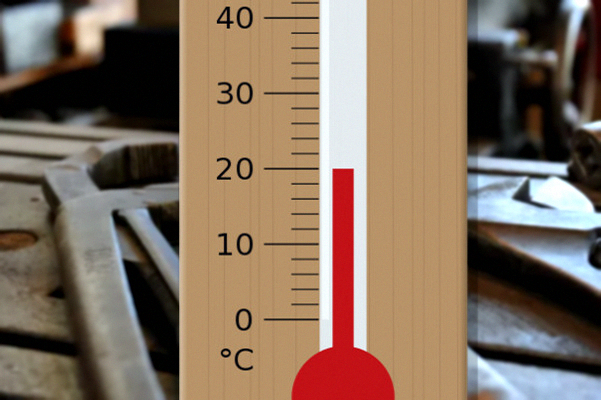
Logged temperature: 20 °C
